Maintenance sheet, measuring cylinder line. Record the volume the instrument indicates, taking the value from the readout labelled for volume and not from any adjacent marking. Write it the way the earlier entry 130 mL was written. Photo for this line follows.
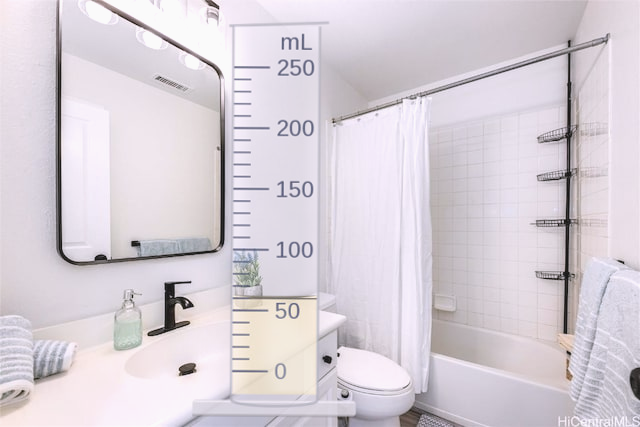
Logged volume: 60 mL
